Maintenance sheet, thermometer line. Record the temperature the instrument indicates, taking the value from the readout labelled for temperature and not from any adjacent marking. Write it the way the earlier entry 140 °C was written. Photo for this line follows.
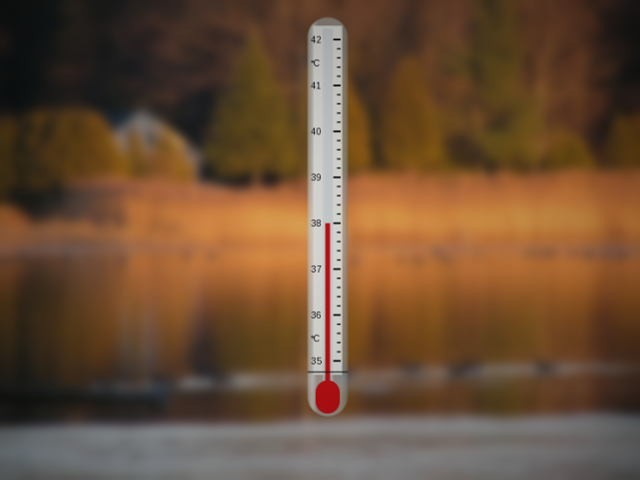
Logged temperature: 38 °C
